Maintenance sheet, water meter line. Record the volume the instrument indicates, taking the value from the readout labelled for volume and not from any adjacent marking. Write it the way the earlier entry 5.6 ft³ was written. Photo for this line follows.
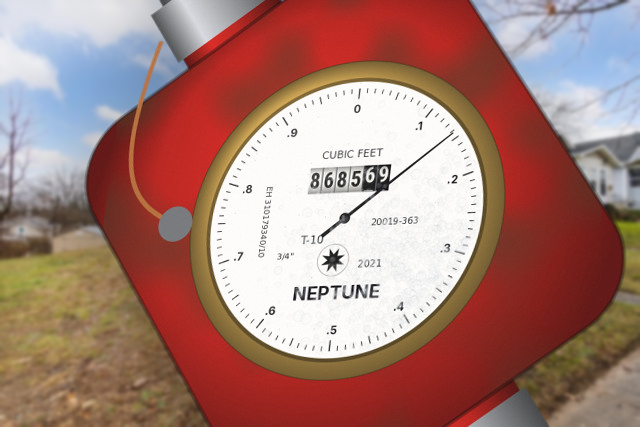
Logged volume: 868569.14 ft³
